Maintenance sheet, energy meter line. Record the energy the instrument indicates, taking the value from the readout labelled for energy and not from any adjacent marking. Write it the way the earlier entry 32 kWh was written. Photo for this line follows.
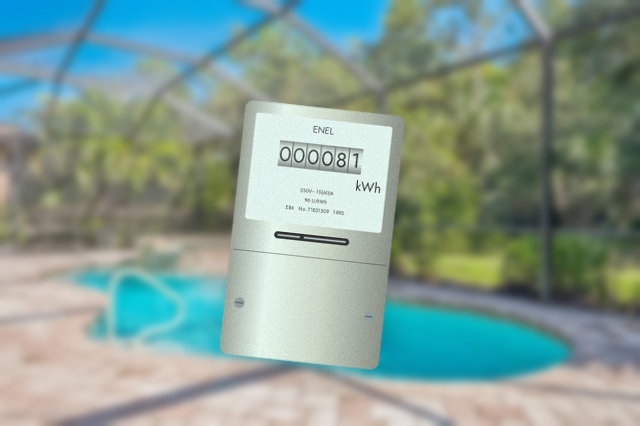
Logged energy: 81 kWh
